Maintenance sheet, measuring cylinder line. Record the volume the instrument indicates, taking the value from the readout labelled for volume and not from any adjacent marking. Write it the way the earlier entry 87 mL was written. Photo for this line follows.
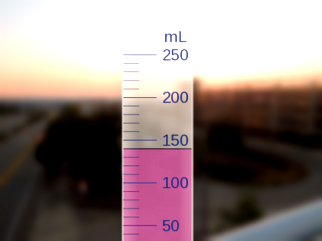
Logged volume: 140 mL
